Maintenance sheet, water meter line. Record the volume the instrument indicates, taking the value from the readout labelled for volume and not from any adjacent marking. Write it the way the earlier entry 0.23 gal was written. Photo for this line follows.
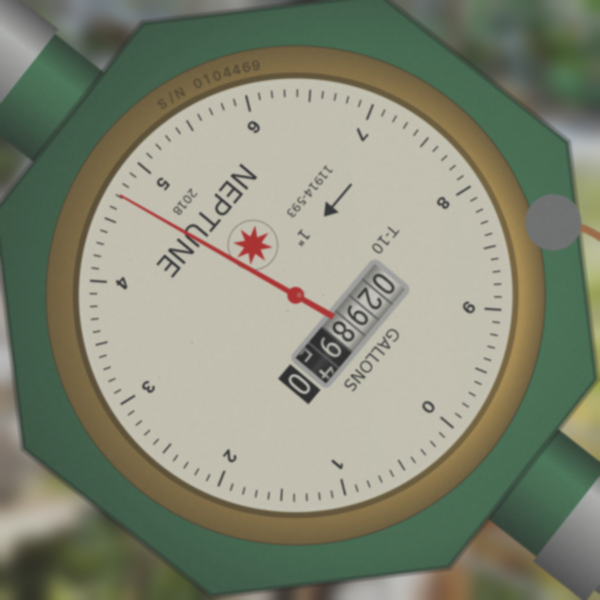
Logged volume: 298944.7 gal
